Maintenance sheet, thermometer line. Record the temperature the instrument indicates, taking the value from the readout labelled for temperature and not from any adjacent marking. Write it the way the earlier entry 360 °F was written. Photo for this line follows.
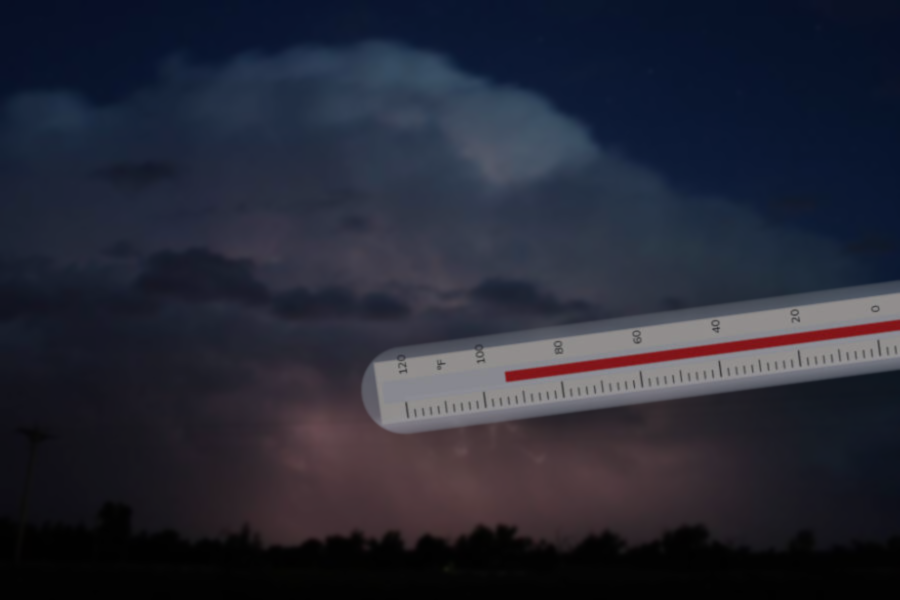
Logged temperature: 94 °F
